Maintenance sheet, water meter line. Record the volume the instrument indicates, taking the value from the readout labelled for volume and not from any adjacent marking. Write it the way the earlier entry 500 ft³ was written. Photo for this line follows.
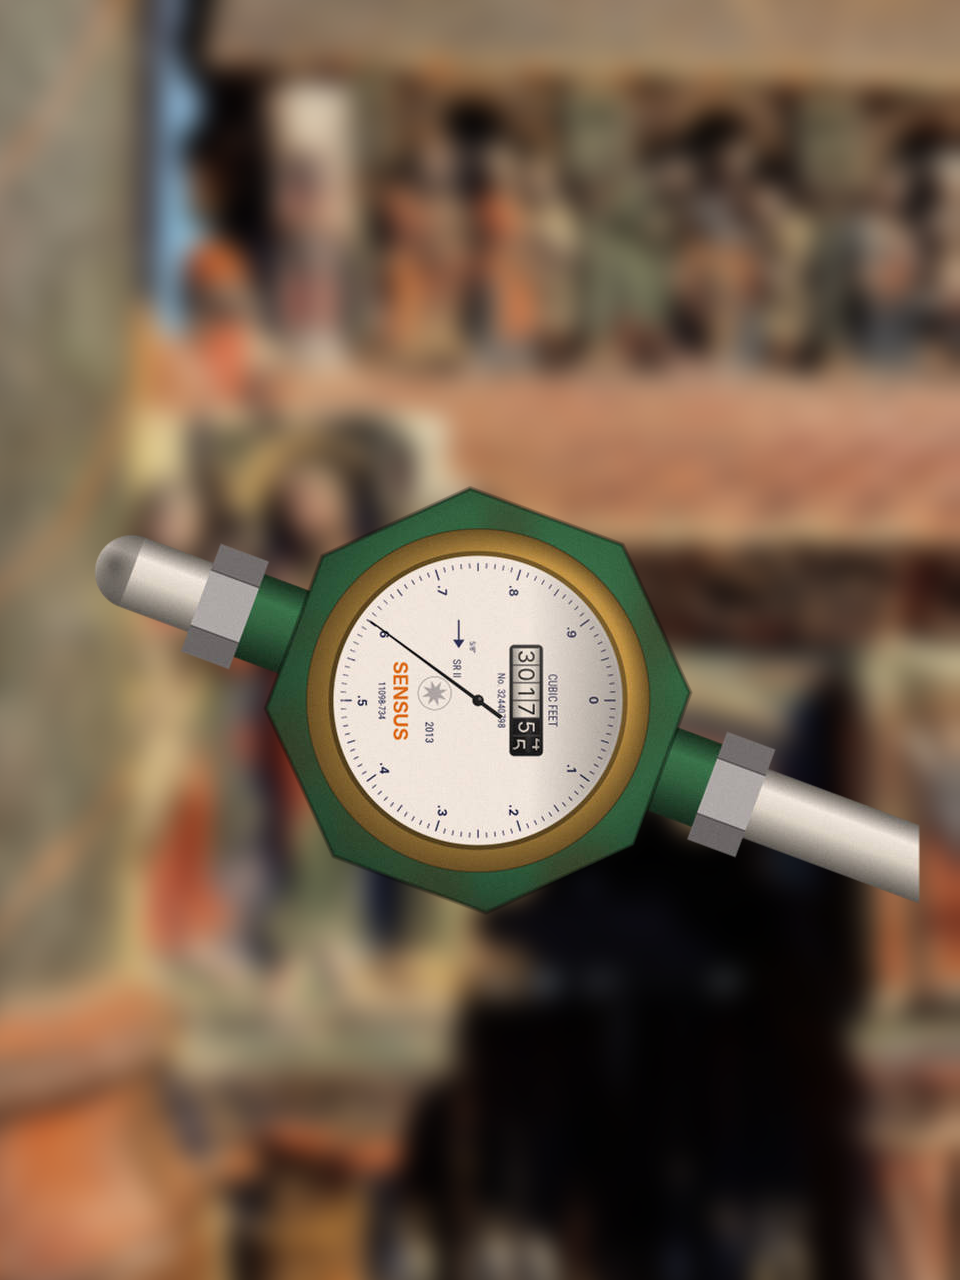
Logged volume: 301754.60 ft³
